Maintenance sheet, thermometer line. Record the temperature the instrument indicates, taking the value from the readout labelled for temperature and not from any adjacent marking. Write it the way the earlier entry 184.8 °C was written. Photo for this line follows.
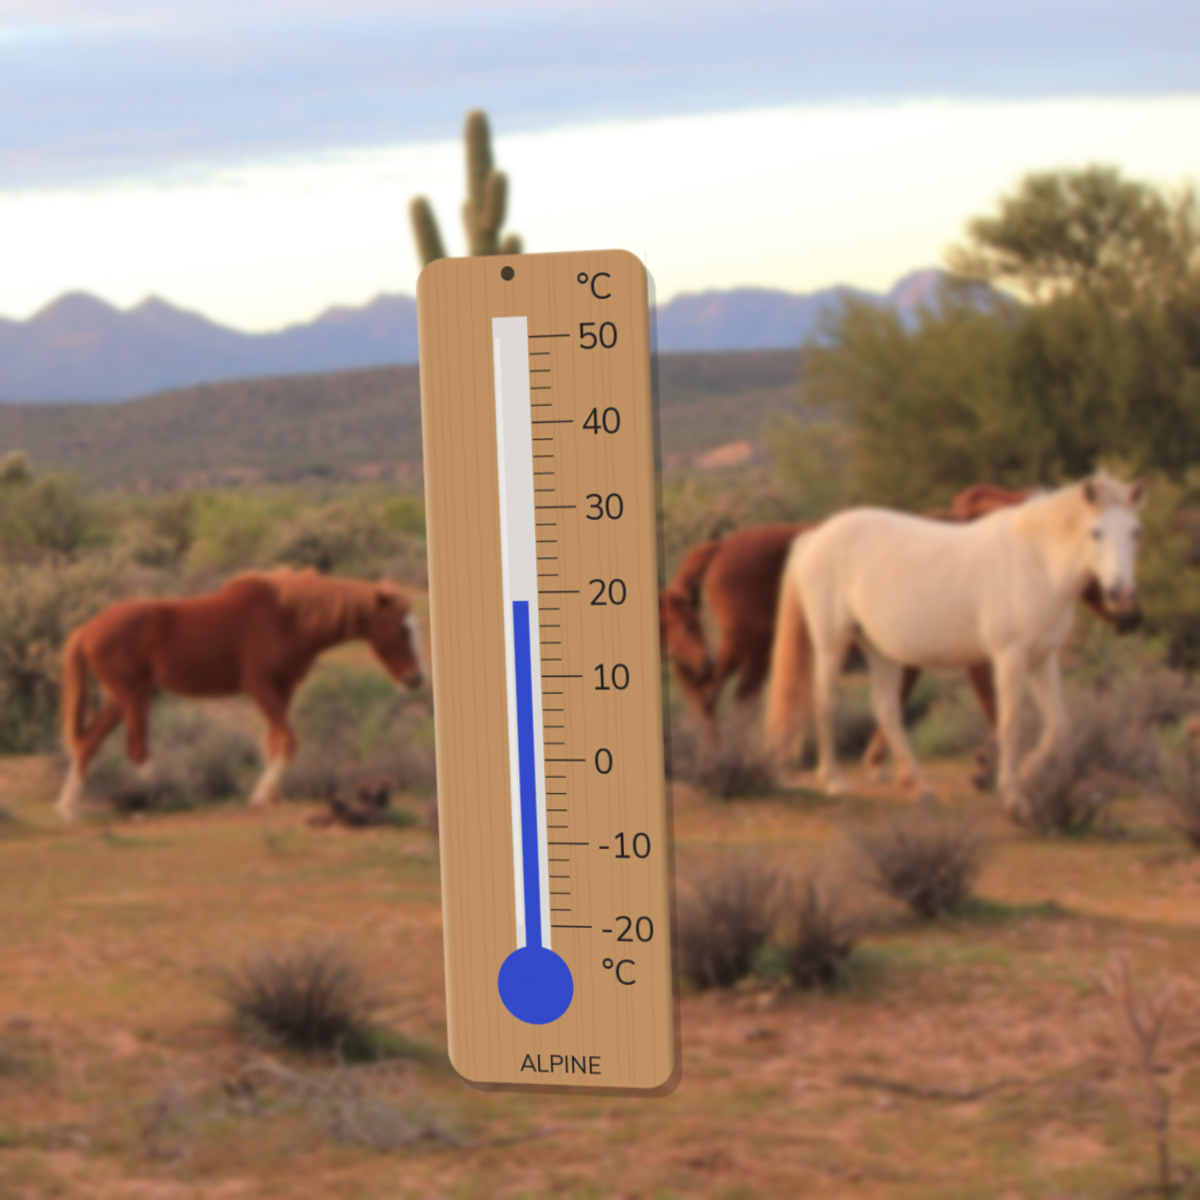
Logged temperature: 19 °C
